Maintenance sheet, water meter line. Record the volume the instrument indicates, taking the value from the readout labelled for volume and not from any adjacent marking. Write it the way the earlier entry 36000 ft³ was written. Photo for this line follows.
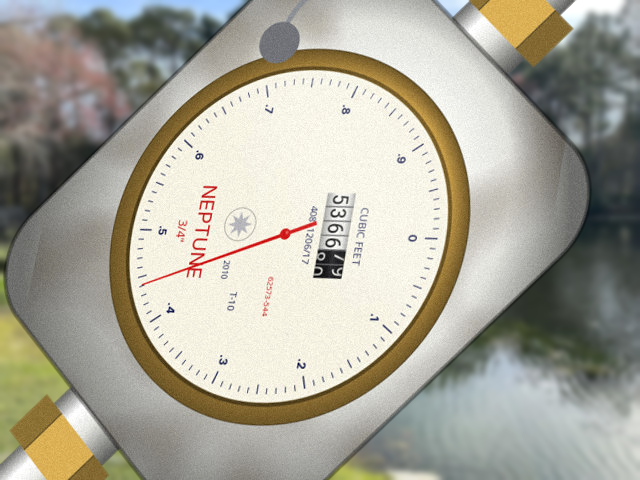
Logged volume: 536679.44 ft³
